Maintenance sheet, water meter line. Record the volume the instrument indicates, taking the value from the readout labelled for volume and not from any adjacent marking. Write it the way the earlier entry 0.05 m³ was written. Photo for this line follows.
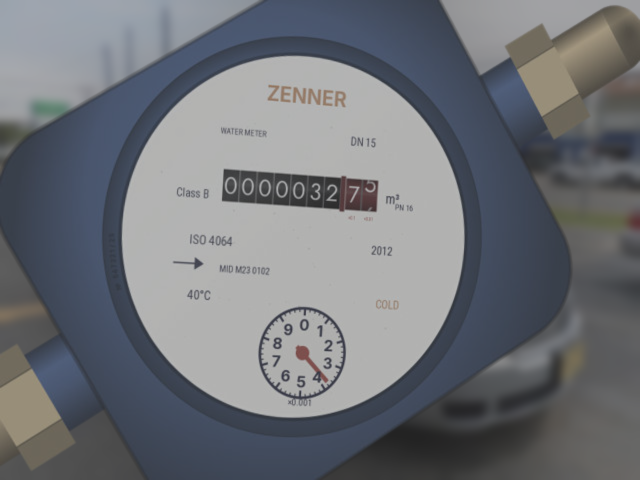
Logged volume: 32.753 m³
